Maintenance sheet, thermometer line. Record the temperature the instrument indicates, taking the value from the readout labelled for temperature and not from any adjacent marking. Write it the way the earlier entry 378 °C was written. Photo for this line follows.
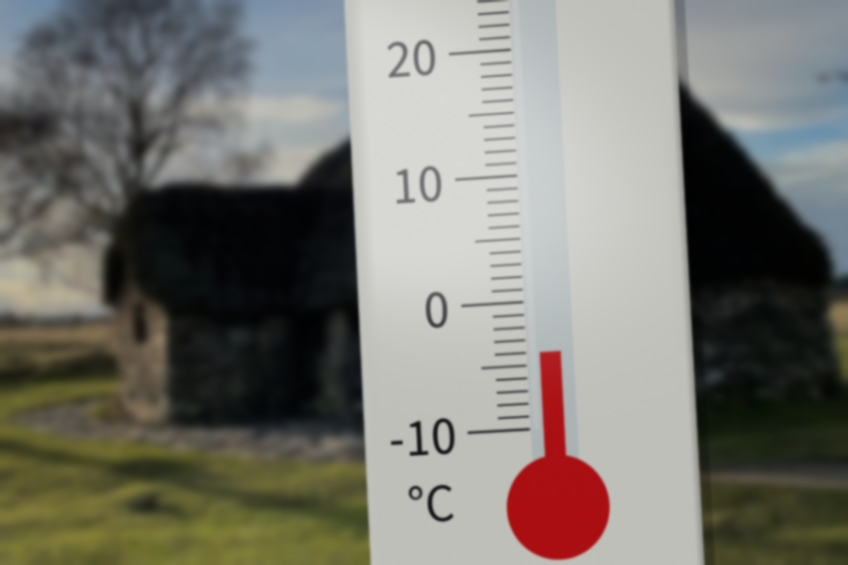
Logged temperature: -4 °C
